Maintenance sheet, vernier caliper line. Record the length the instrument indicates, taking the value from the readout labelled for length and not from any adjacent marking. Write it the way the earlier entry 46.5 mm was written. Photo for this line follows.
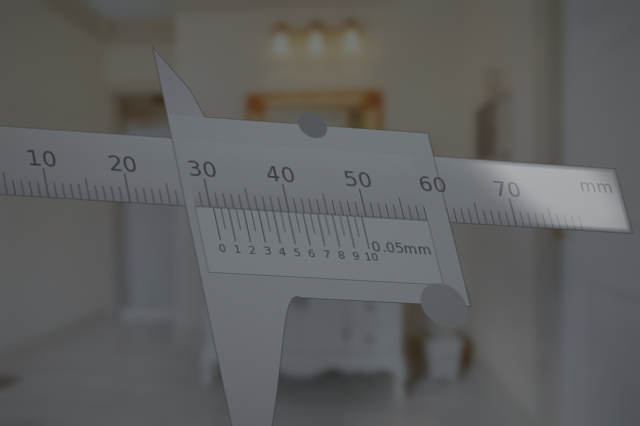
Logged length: 30.4 mm
